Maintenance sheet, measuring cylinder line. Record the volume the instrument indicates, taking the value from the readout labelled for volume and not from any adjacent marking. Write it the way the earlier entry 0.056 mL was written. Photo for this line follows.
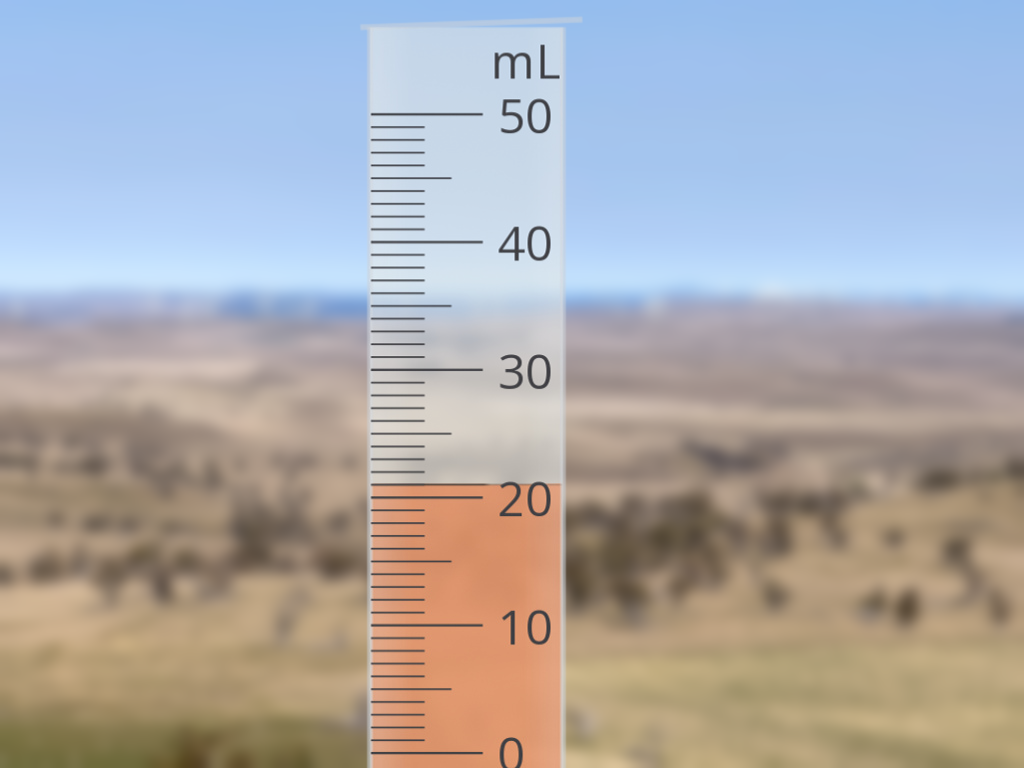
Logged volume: 21 mL
